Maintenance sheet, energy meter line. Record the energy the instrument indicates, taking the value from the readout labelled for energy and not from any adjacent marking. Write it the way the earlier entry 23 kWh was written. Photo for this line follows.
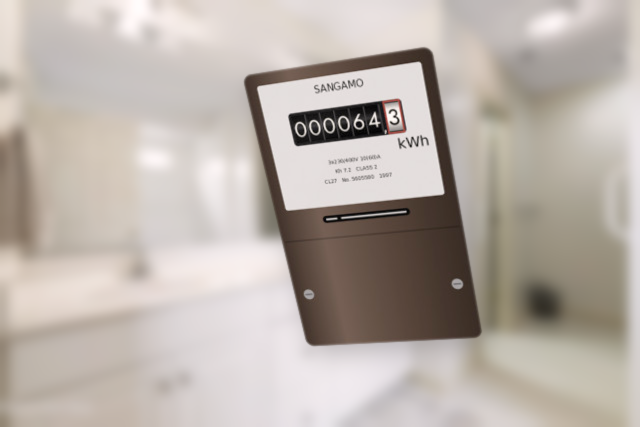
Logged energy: 64.3 kWh
